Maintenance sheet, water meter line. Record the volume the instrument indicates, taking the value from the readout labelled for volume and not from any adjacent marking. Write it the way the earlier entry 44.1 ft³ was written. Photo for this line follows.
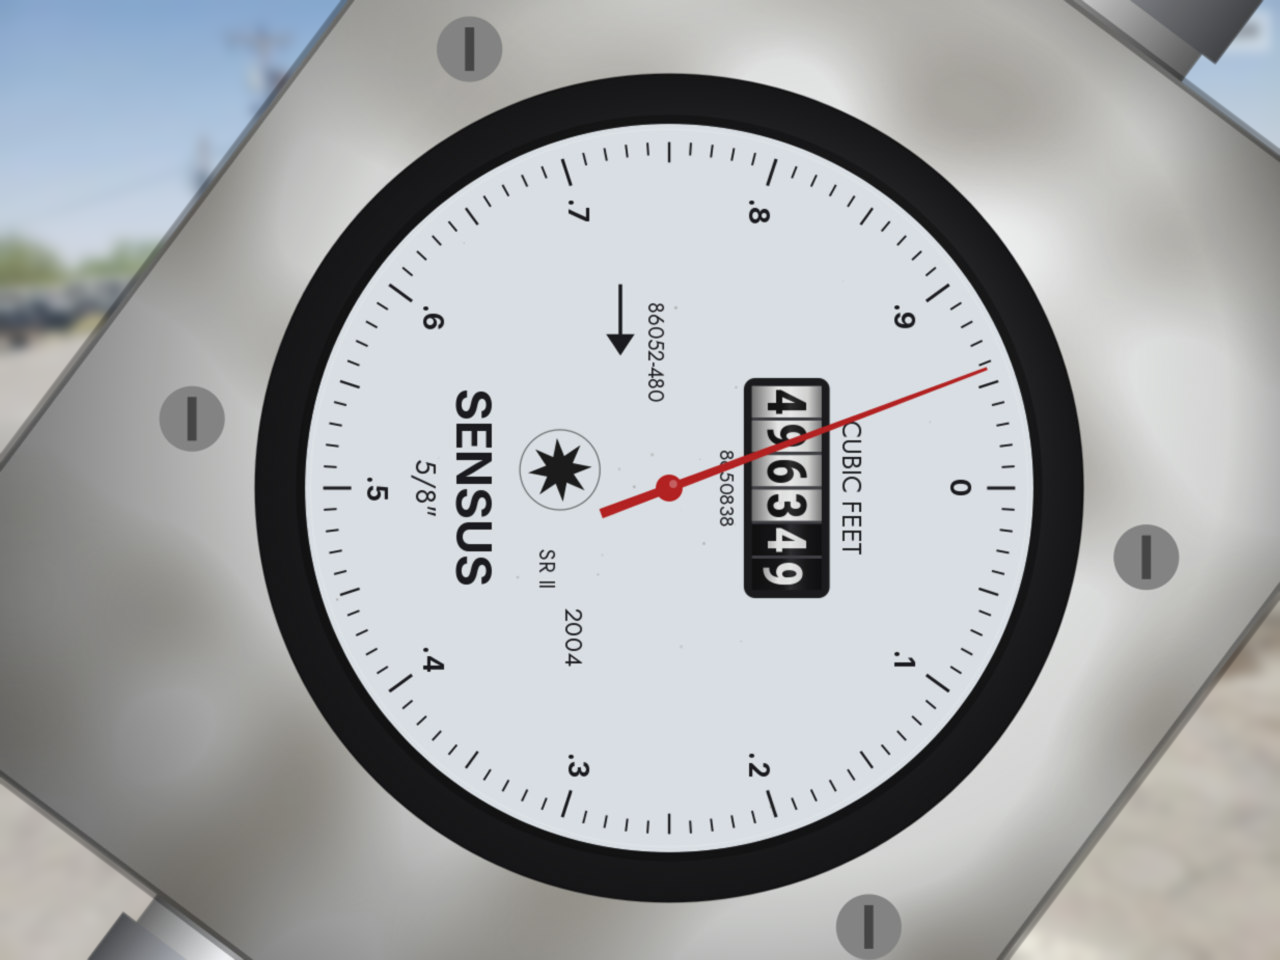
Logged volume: 496348.94 ft³
